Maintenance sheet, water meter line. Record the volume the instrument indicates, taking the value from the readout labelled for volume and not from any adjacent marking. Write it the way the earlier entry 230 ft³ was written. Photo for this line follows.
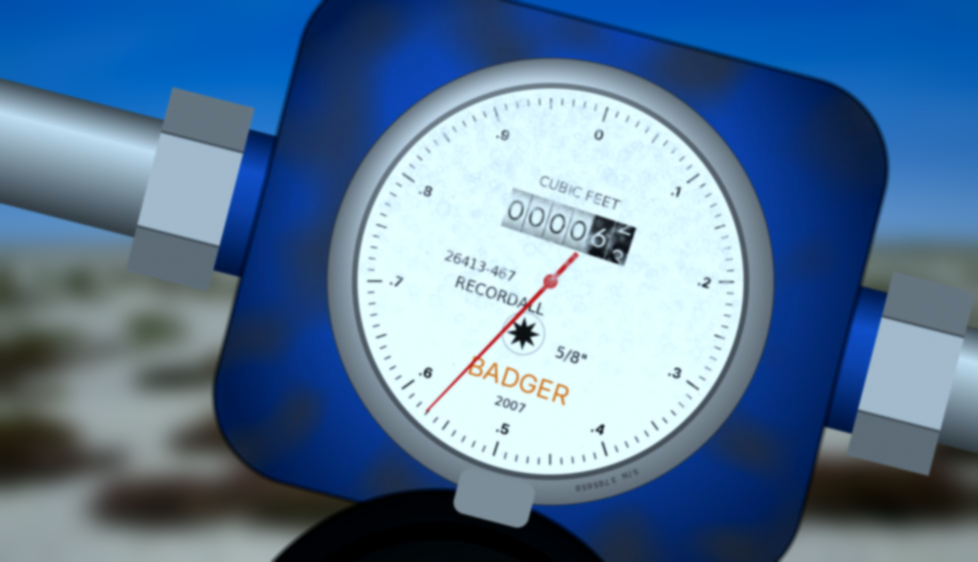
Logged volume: 62.57 ft³
